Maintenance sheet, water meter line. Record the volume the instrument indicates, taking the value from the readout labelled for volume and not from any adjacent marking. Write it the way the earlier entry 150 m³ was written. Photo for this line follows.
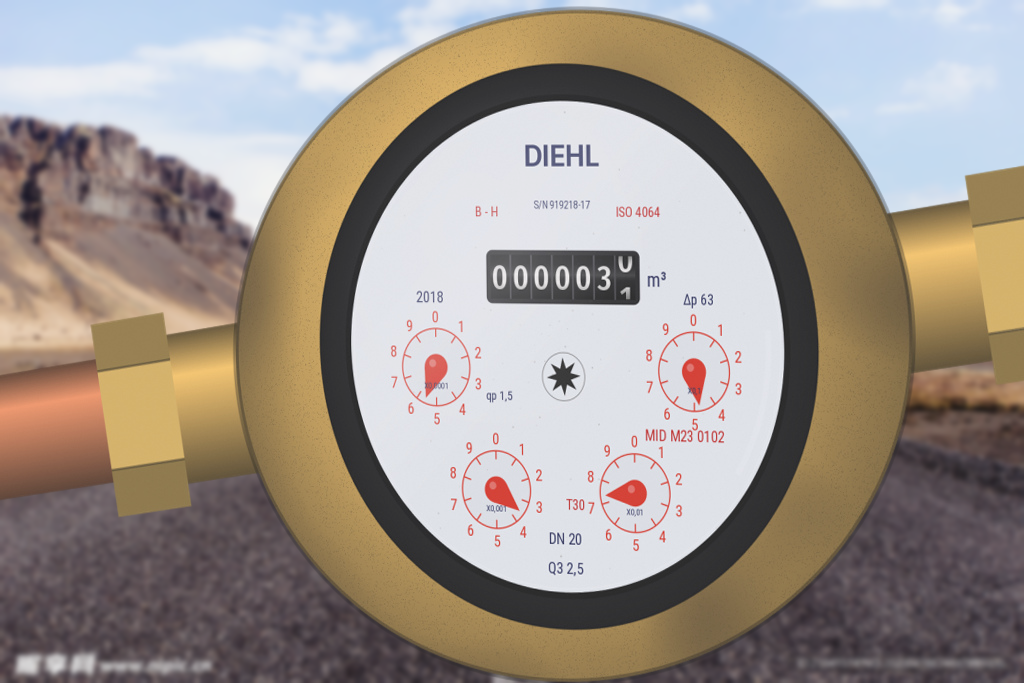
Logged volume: 30.4735 m³
